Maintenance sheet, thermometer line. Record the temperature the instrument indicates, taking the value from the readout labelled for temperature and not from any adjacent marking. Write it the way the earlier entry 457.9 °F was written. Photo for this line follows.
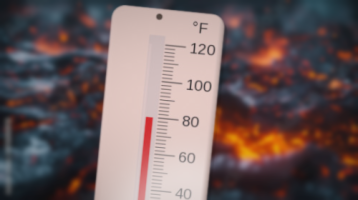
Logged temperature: 80 °F
